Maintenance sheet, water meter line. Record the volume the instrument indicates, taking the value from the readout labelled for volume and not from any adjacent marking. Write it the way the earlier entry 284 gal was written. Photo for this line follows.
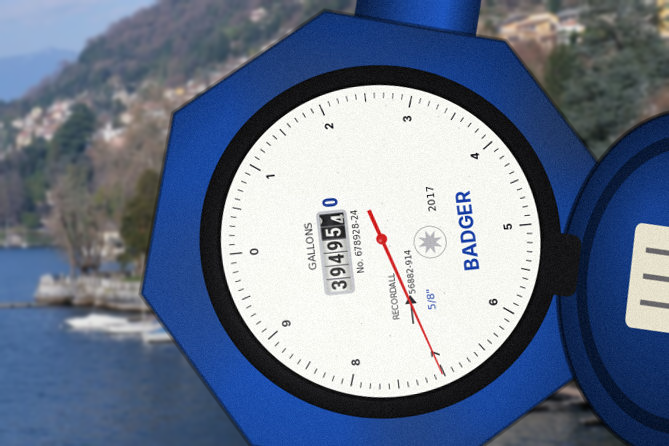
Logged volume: 3949537.0 gal
